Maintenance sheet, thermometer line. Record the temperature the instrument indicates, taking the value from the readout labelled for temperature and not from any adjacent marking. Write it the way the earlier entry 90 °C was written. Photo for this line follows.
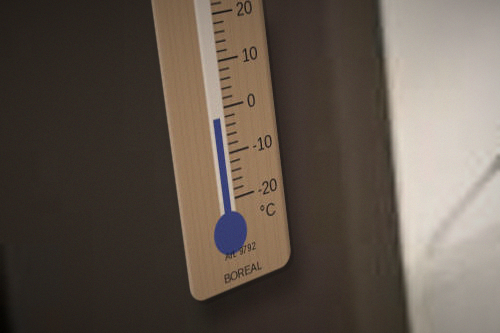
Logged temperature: -2 °C
